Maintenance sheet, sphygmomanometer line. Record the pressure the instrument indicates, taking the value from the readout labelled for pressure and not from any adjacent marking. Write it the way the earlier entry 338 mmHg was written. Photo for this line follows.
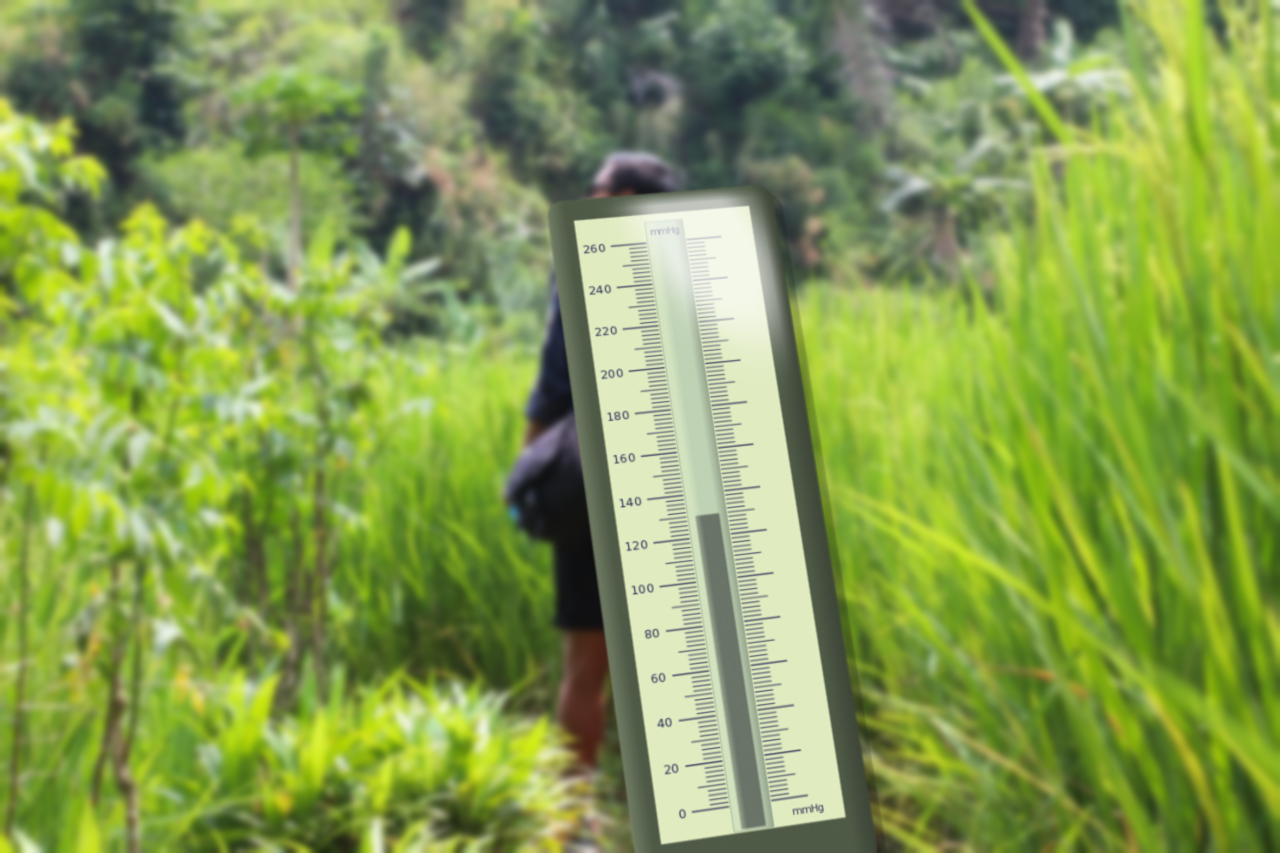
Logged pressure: 130 mmHg
